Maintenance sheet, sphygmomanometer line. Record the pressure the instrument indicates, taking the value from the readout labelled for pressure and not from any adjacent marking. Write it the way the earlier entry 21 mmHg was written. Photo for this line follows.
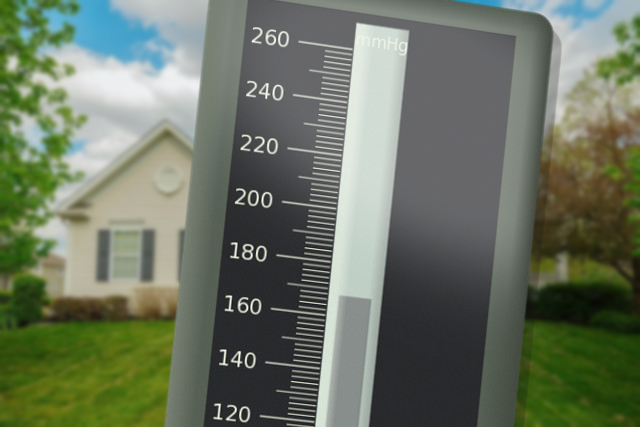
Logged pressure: 168 mmHg
